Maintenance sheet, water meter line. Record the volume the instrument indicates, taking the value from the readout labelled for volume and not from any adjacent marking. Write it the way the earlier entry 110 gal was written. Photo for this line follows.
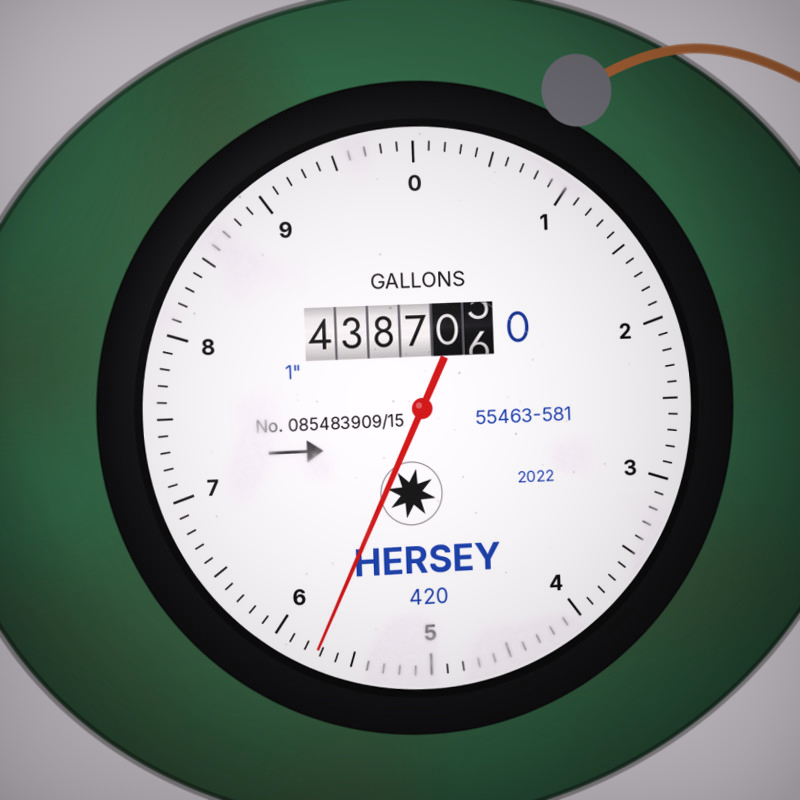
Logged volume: 4387055.7 gal
